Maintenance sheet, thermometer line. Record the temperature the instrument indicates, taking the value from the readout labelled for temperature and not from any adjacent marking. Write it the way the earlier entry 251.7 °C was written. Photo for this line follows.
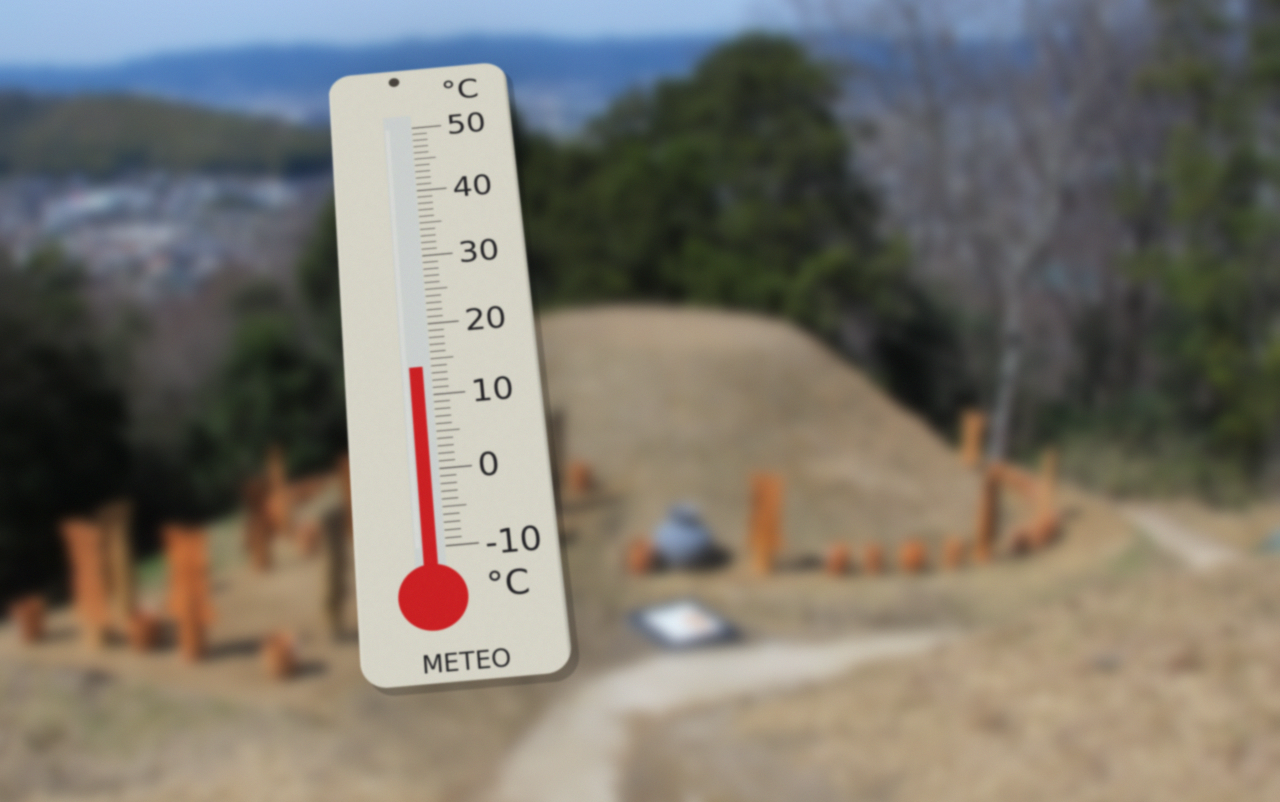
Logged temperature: 14 °C
